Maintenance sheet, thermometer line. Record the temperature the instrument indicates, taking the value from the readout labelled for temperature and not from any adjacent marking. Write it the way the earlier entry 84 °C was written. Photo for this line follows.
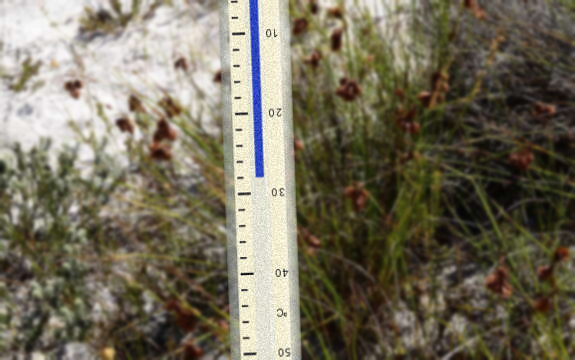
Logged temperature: 28 °C
